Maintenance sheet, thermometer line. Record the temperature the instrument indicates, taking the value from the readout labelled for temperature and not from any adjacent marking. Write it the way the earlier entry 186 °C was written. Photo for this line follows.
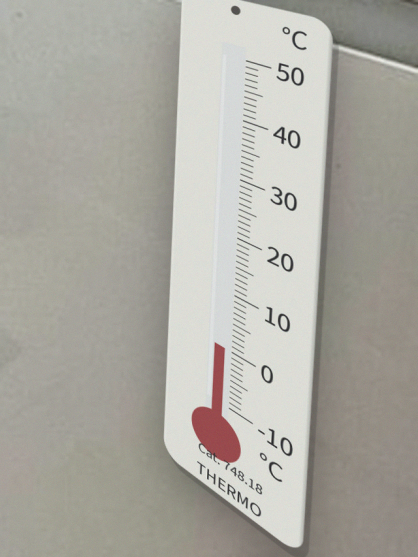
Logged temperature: 0 °C
